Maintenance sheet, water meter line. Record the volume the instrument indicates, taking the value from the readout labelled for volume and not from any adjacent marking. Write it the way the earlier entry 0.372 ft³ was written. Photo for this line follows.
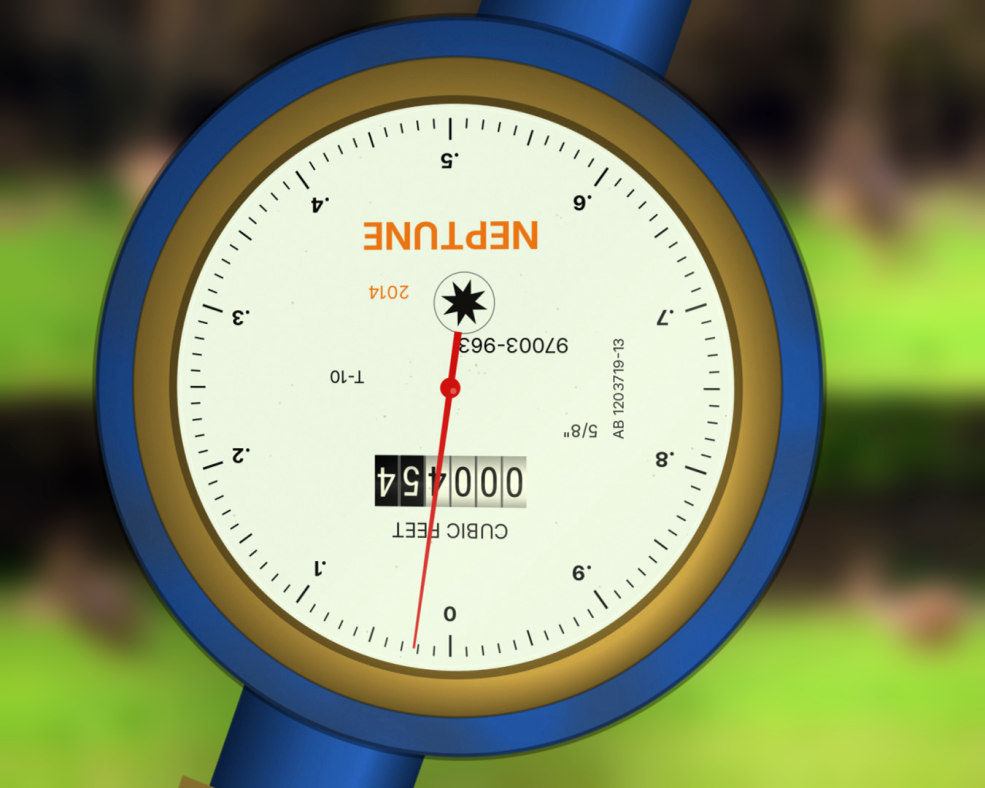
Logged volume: 454.02 ft³
